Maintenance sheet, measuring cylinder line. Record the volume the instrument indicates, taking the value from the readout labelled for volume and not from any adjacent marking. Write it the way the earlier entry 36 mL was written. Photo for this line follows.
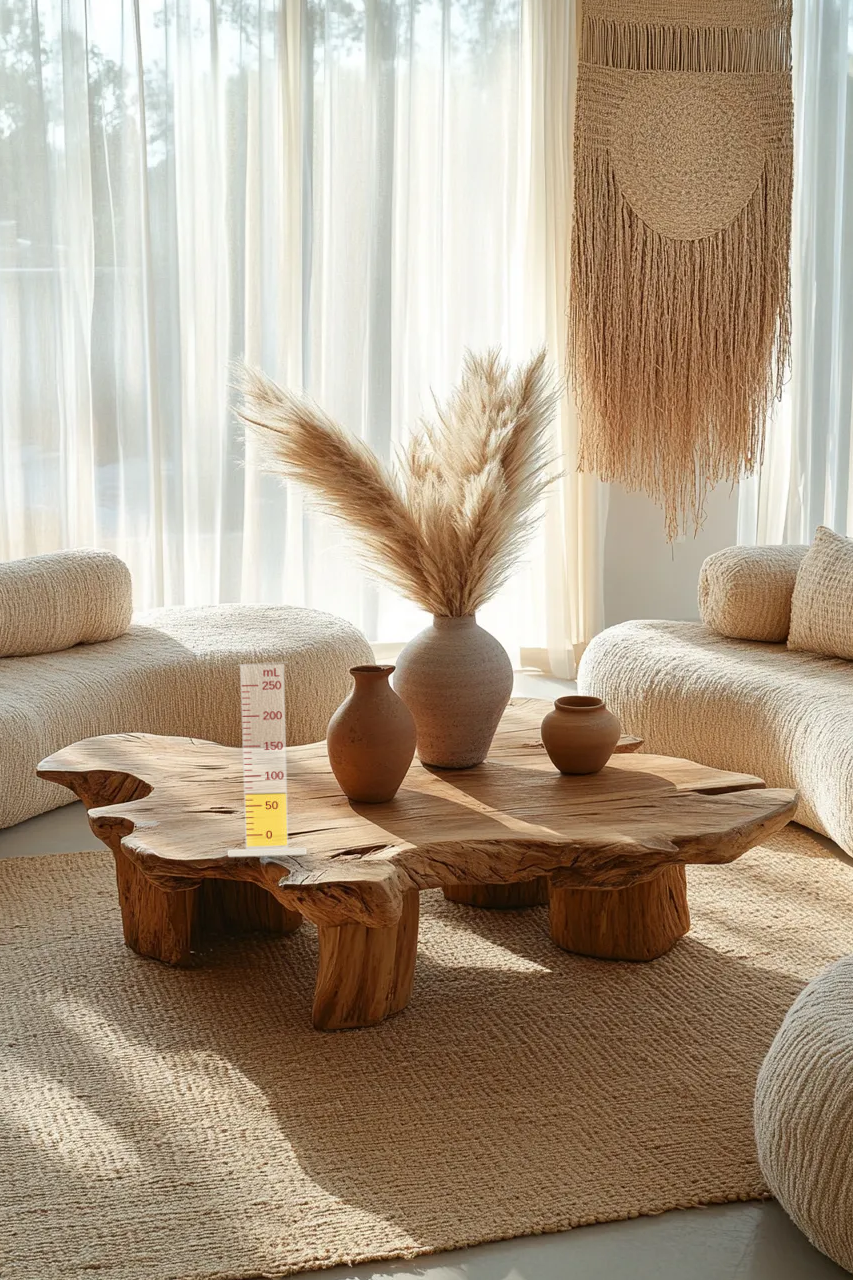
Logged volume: 70 mL
